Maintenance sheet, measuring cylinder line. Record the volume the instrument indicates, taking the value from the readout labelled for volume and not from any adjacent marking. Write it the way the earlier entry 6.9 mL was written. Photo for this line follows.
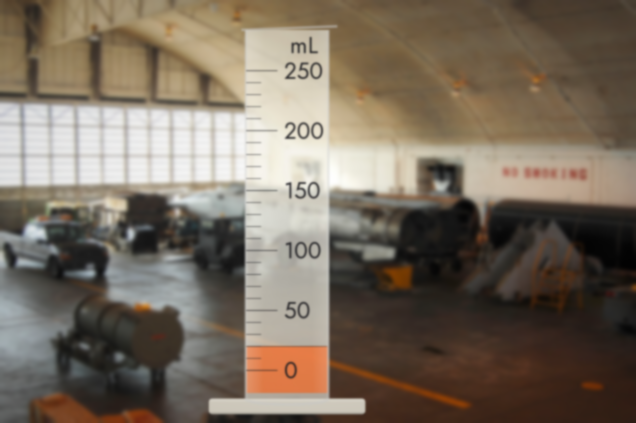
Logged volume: 20 mL
